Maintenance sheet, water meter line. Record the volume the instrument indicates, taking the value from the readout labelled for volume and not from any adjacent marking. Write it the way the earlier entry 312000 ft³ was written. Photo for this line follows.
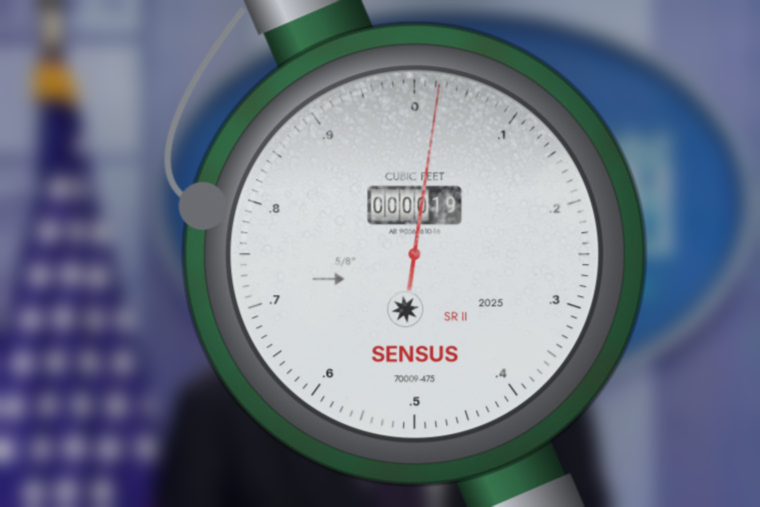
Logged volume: 19.02 ft³
